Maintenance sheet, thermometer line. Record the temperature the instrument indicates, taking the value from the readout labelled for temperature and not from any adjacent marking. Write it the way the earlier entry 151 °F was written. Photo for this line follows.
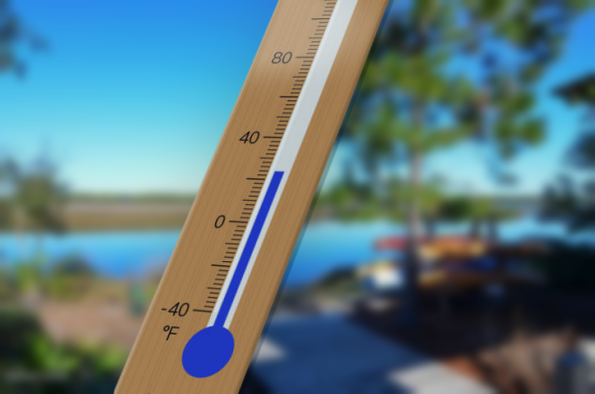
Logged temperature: 24 °F
